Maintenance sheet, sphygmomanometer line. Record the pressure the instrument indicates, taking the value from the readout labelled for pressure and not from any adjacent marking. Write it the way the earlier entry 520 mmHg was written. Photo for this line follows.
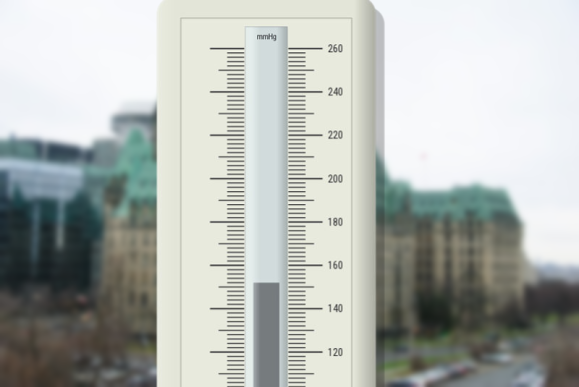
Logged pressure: 152 mmHg
